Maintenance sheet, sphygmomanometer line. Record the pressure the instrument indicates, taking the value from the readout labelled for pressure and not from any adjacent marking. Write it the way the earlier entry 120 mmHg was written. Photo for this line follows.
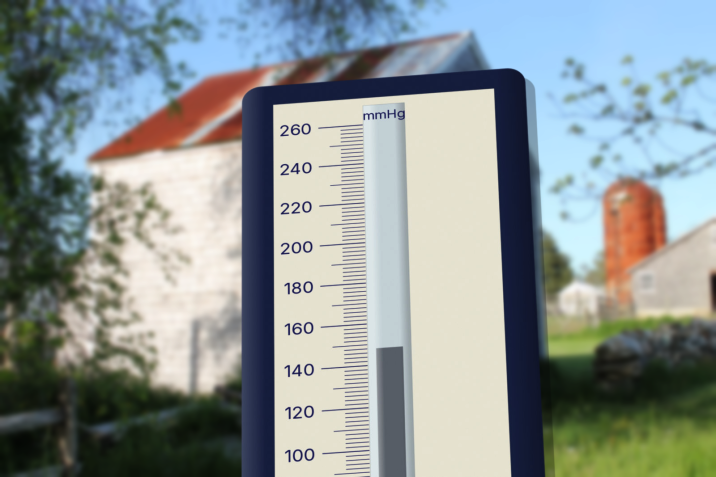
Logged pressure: 148 mmHg
